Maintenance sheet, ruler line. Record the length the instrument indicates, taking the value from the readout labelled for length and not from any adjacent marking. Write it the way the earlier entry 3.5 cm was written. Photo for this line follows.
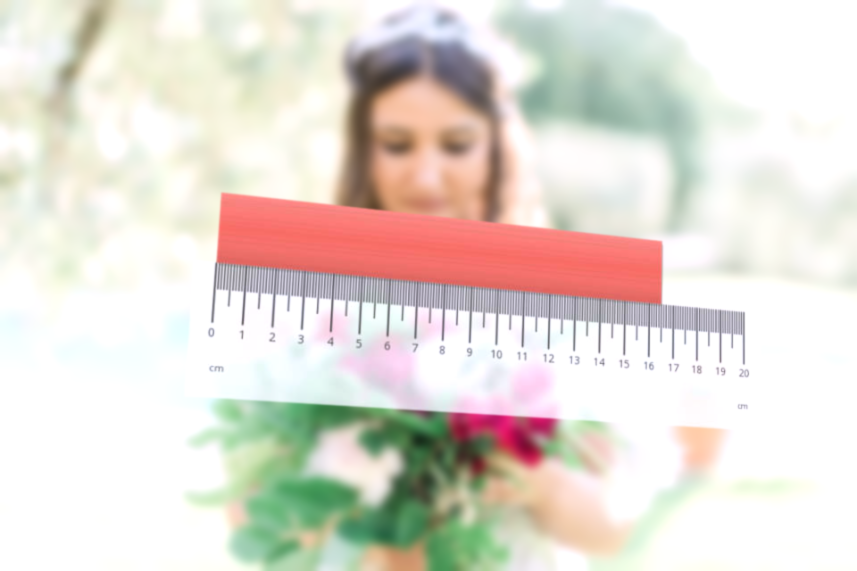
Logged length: 16.5 cm
